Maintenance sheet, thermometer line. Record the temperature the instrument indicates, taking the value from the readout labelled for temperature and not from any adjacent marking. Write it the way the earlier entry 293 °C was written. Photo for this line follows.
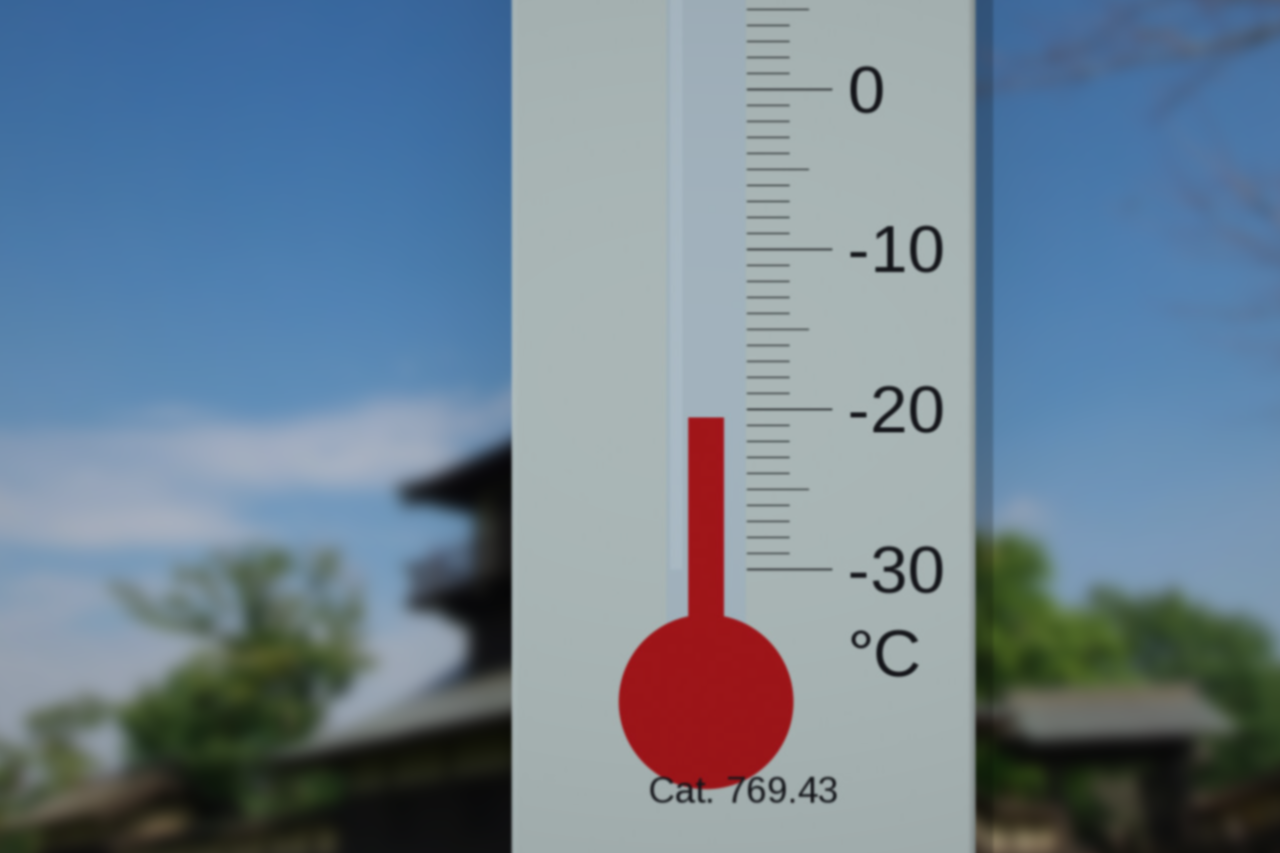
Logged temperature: -20.5 °C
